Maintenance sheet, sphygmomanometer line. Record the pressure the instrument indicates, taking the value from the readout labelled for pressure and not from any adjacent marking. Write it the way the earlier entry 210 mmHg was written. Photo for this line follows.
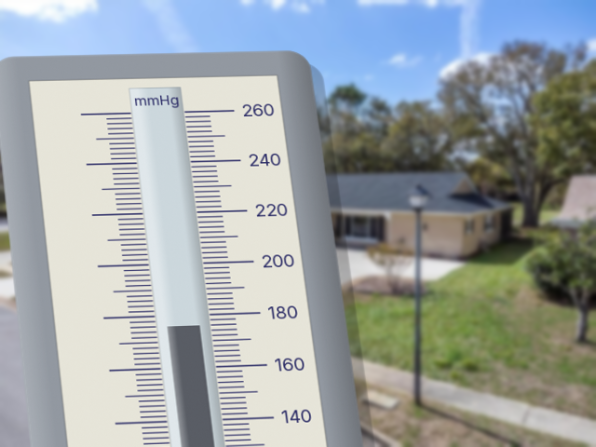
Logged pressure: 176 mmHg
